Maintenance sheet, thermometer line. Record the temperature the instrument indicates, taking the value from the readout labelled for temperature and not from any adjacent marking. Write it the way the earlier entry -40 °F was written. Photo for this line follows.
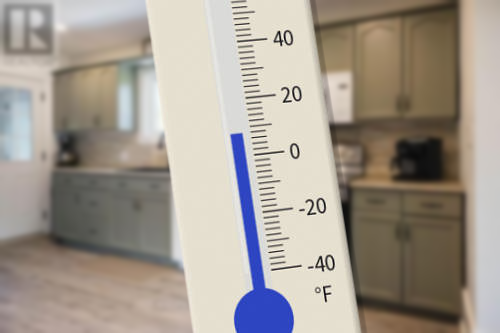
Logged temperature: 8 °F
